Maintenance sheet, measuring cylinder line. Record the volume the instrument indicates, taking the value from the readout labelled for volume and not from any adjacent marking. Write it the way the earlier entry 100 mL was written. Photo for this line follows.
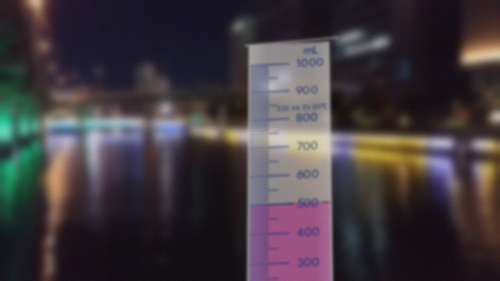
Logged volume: 500 mL
